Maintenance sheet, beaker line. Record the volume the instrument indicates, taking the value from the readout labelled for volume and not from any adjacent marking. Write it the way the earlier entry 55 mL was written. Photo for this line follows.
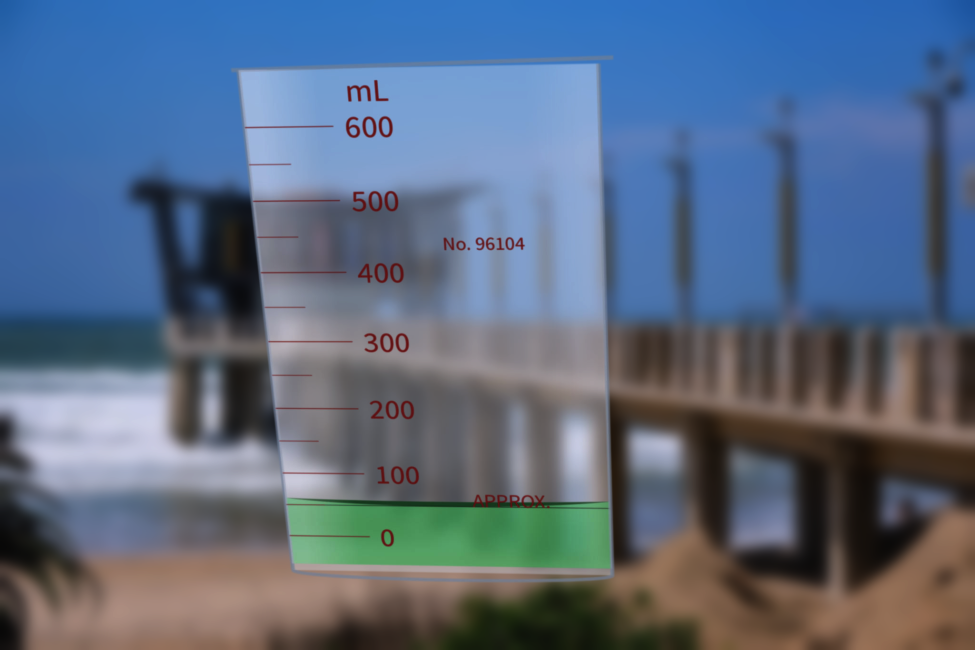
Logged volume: 50 mL
